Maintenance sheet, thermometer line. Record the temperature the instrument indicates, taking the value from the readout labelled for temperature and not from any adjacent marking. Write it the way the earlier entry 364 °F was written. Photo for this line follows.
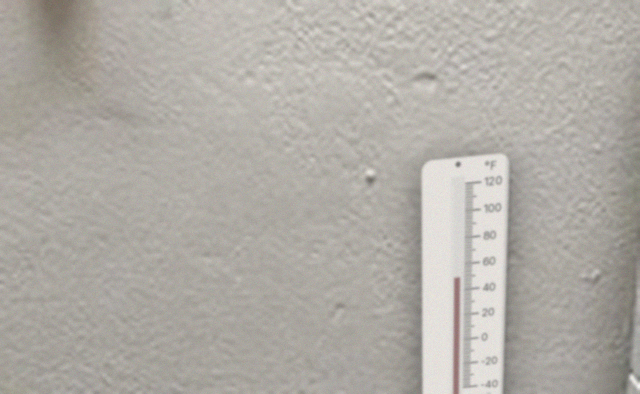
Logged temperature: 50 °F
